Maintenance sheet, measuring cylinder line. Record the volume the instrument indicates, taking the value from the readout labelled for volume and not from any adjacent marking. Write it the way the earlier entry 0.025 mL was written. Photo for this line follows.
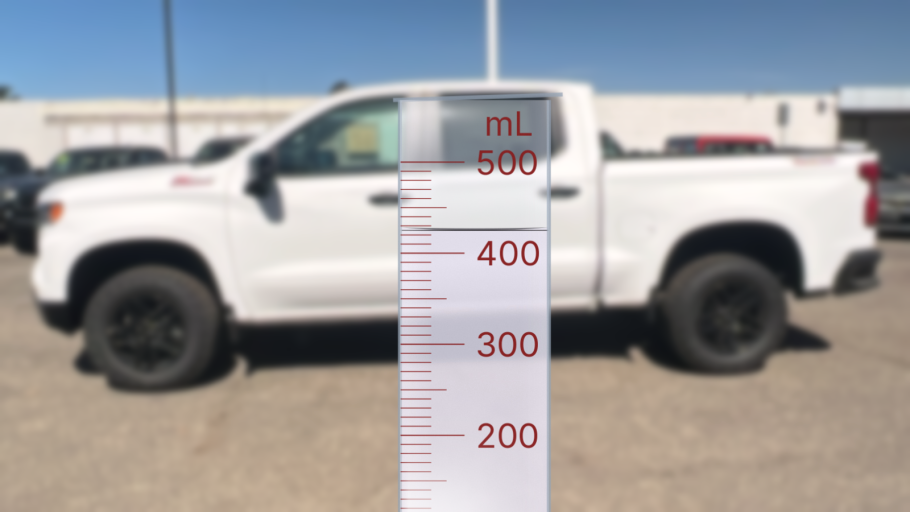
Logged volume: 425 mL
